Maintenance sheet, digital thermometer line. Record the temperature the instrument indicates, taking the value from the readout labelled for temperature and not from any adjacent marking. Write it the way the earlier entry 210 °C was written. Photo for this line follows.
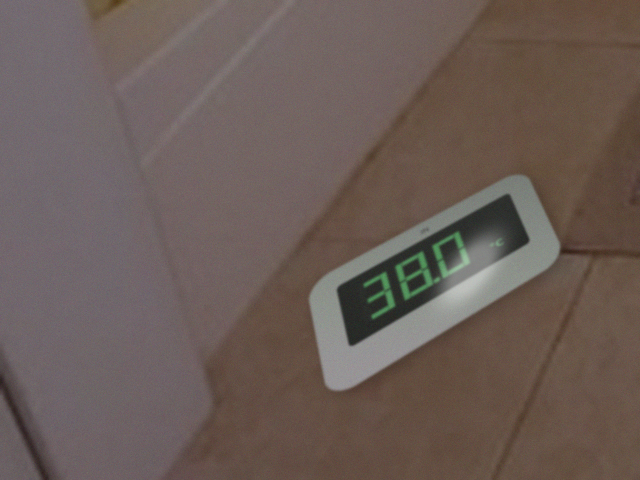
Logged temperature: 38.0 °C
